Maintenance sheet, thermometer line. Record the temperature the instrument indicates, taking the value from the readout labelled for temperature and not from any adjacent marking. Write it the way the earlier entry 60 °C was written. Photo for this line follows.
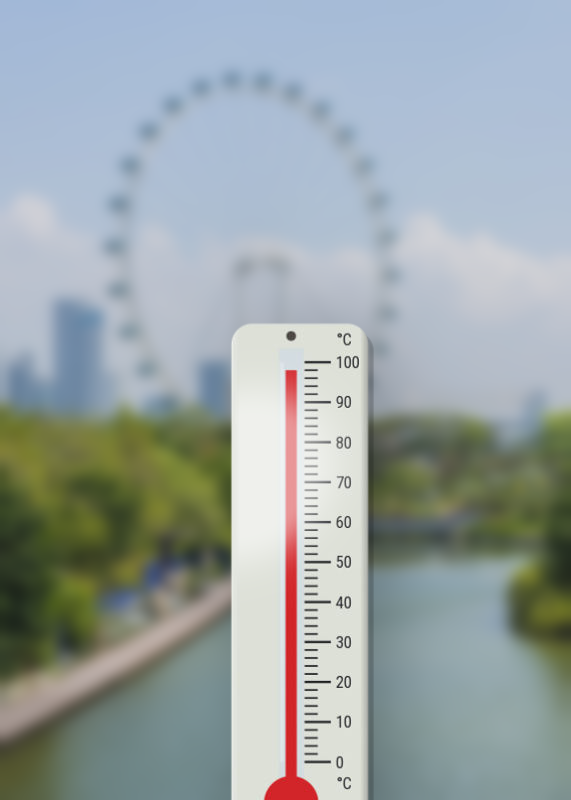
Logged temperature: 98 °C
